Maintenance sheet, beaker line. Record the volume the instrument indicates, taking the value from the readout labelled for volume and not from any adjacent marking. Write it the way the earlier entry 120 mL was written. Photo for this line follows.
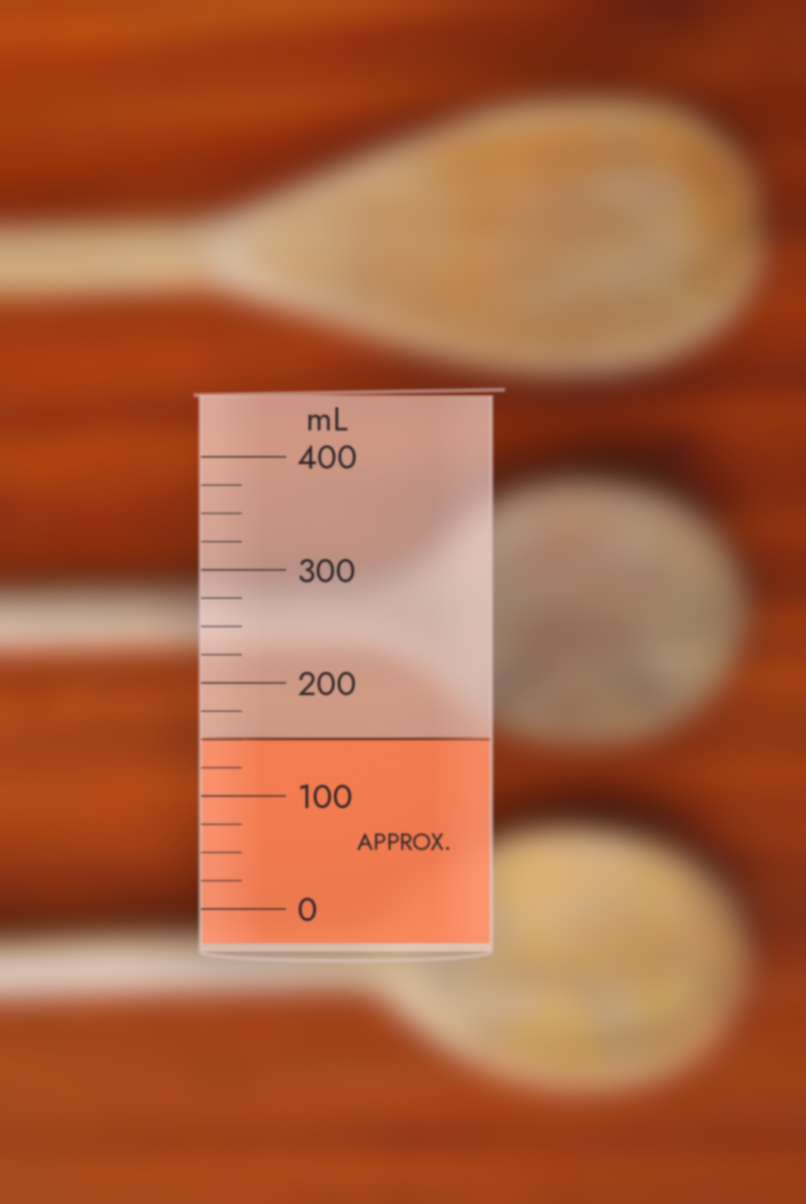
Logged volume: 150 mL
